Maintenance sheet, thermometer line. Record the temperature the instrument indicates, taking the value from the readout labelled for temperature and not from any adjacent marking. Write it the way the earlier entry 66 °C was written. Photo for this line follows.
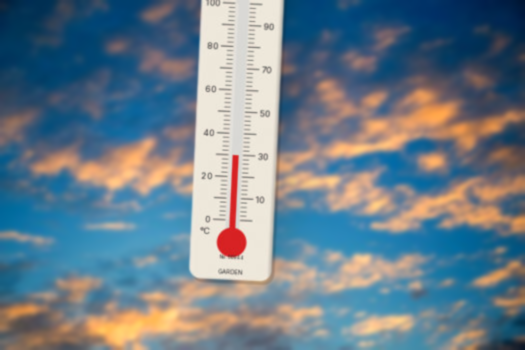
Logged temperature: 30 °C
